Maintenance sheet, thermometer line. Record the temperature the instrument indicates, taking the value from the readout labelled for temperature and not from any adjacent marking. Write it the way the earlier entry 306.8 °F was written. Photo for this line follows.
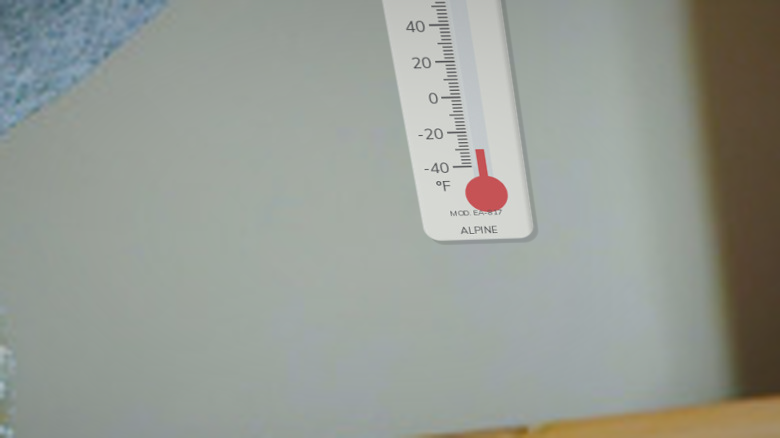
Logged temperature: -30 °F
